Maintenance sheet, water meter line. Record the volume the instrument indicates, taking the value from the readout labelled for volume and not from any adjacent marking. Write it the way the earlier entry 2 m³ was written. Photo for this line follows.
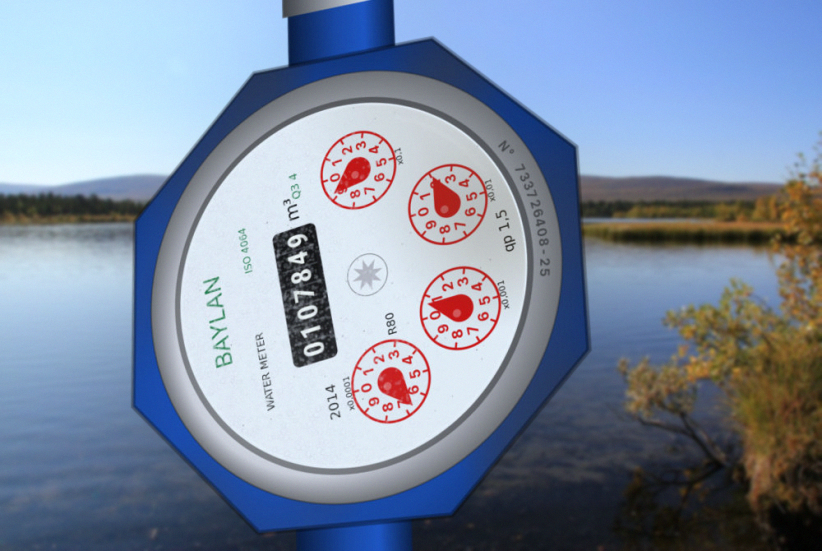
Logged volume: 107848.9206 m³
